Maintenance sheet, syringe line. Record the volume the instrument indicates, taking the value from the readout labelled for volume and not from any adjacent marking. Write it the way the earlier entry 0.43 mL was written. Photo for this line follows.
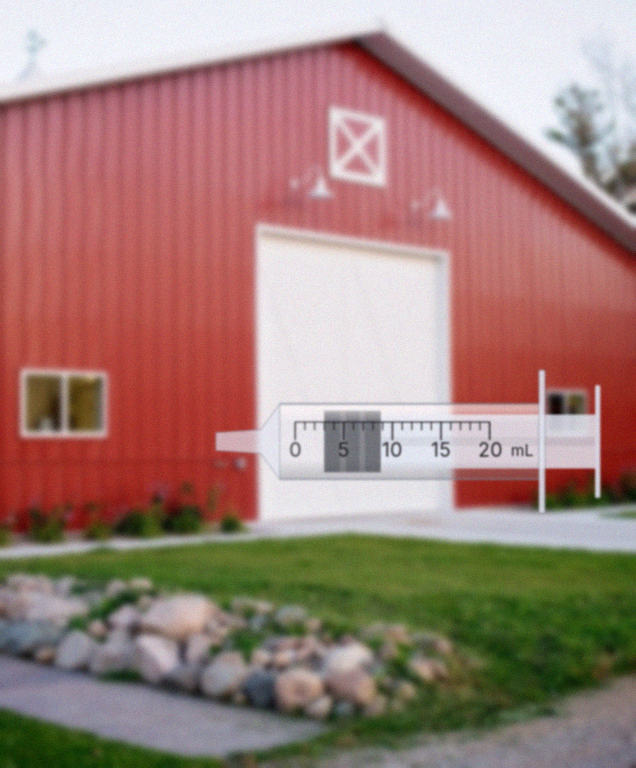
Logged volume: 3 mL
